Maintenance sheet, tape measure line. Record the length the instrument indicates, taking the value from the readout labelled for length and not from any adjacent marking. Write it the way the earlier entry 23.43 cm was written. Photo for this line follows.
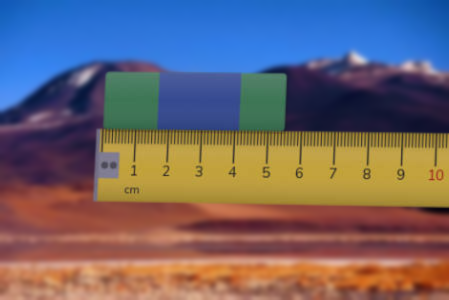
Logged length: 5.5 cm
